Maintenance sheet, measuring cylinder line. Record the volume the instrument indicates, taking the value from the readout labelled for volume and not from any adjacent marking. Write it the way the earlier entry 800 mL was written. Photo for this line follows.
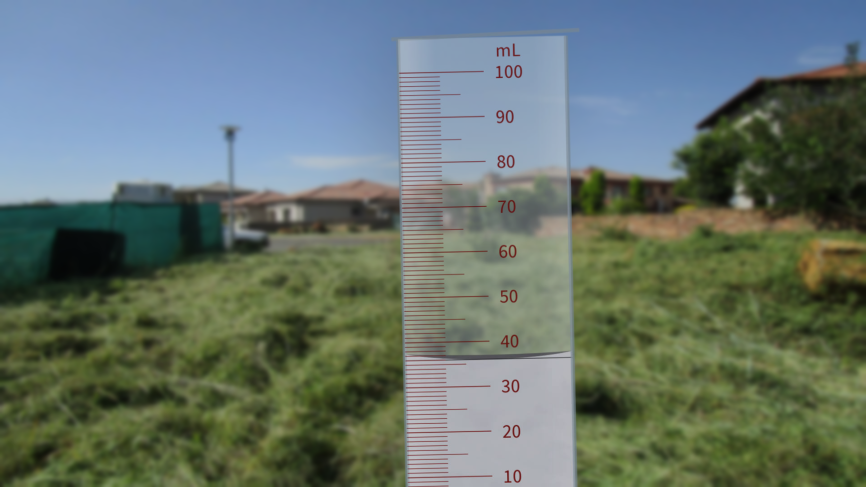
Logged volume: 36 mL
